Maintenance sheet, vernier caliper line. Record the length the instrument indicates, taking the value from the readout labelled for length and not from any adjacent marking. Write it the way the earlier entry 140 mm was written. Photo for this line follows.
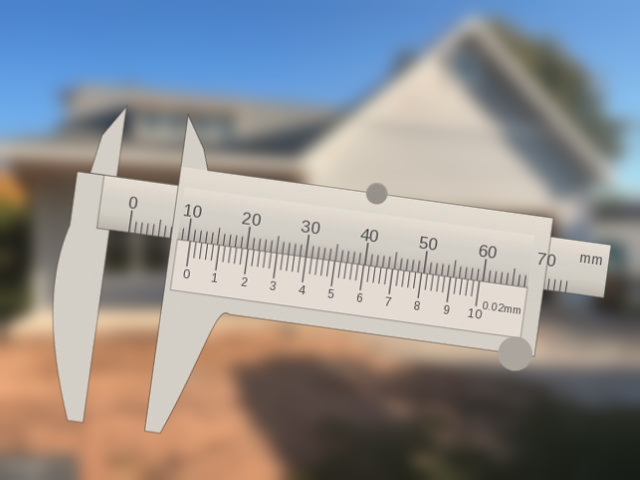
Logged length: 10.4 mm
